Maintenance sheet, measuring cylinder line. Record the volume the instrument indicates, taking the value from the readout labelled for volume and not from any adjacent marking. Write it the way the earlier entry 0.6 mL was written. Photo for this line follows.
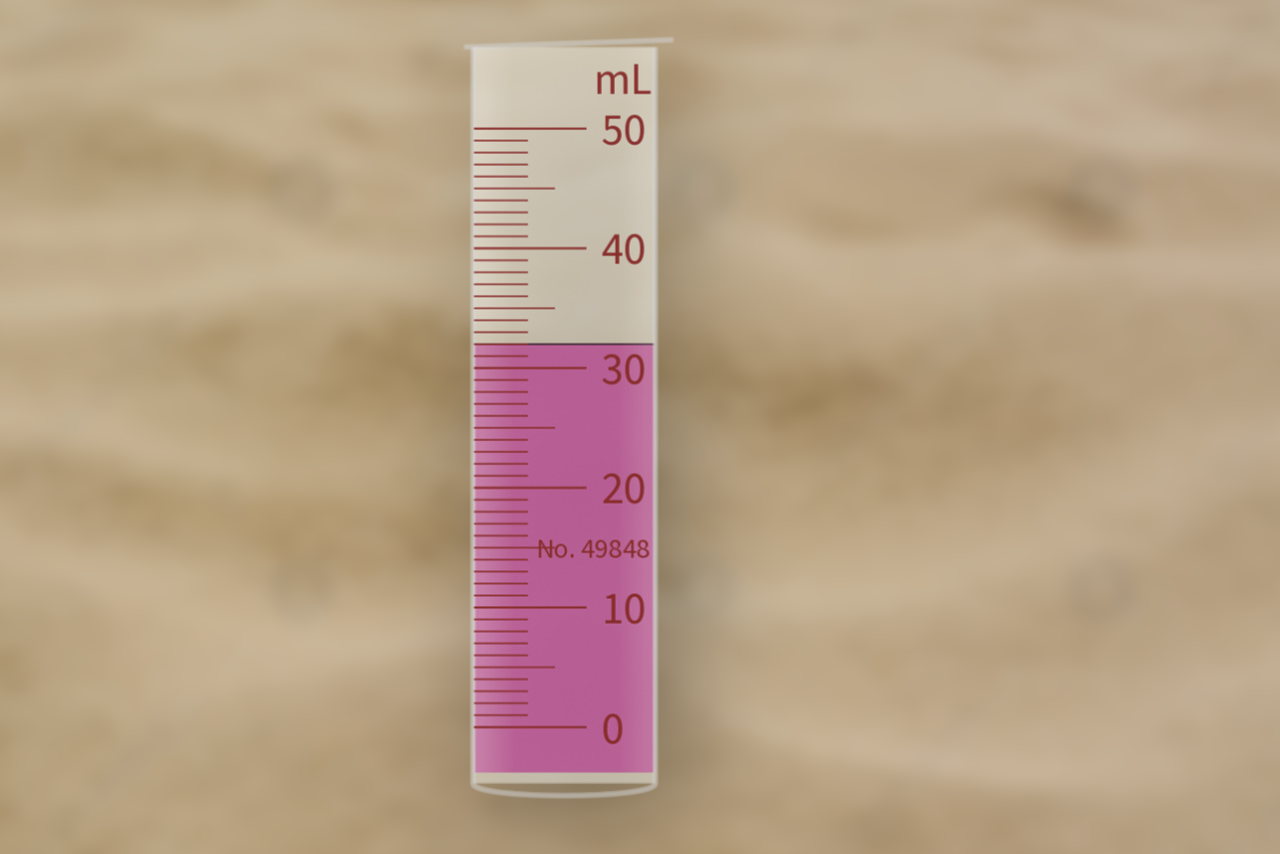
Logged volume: 32 mL
